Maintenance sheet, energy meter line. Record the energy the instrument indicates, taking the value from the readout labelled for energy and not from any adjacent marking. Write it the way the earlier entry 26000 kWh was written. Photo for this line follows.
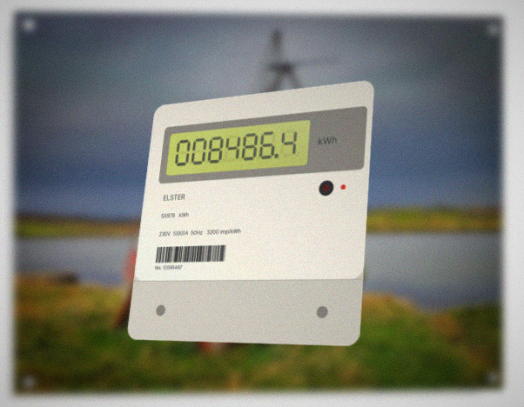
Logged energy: 8486.4 kWh
